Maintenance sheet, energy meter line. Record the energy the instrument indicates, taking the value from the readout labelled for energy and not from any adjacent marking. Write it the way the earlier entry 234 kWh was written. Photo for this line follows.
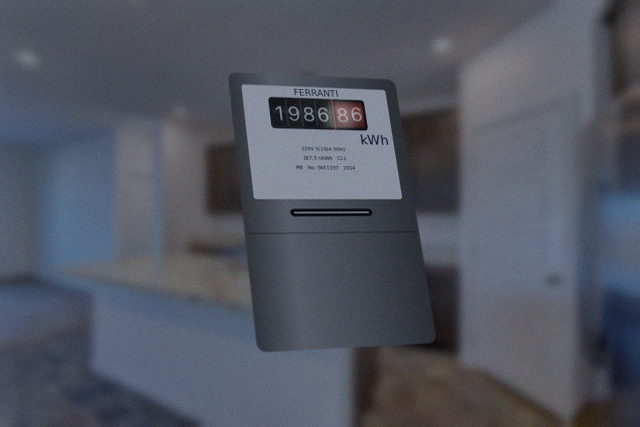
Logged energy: 1986.86 kWh
